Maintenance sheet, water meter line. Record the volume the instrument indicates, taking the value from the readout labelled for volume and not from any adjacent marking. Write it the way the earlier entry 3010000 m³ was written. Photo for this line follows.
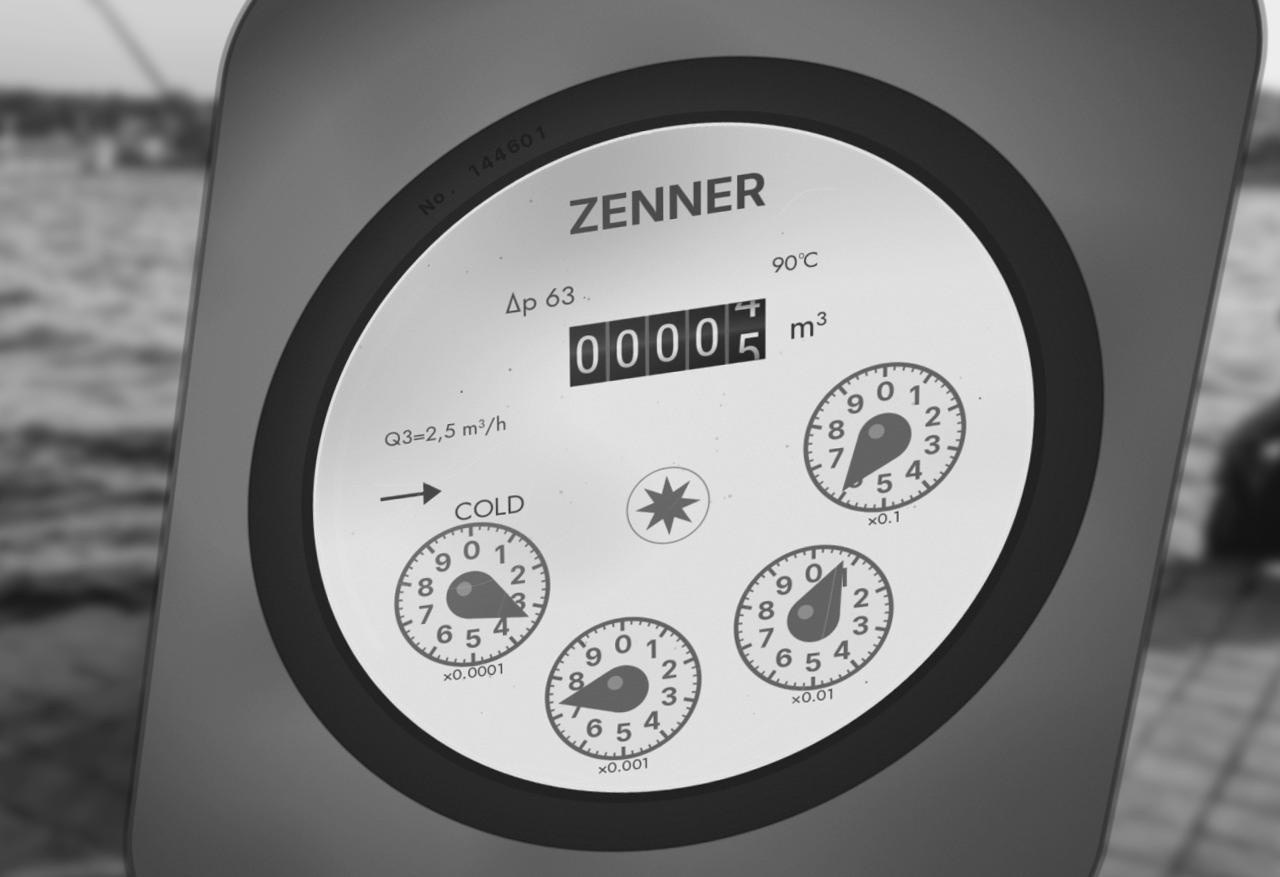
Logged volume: 4.6073 m³
